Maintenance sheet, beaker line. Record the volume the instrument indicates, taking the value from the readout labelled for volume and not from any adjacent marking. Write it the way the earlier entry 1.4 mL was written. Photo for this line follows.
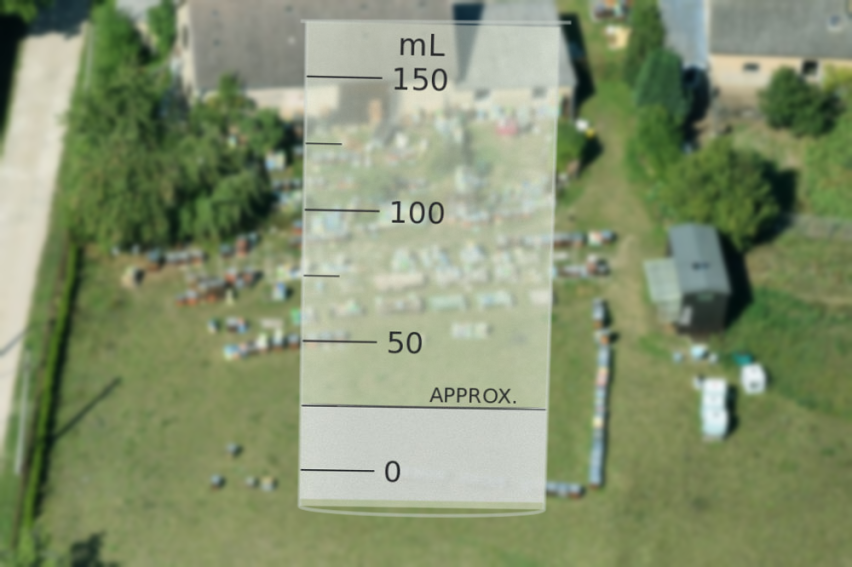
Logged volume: 25 mL
